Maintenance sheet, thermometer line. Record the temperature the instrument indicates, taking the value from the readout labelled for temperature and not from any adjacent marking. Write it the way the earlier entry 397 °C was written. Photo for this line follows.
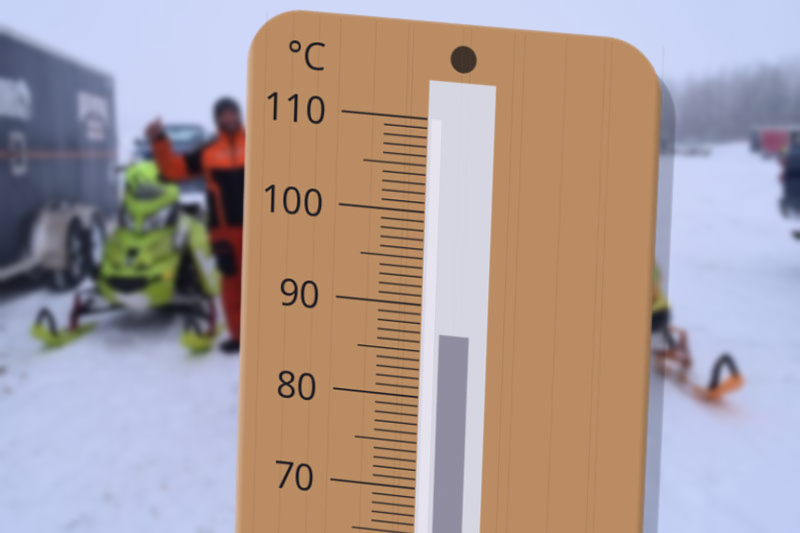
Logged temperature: 87 °C
